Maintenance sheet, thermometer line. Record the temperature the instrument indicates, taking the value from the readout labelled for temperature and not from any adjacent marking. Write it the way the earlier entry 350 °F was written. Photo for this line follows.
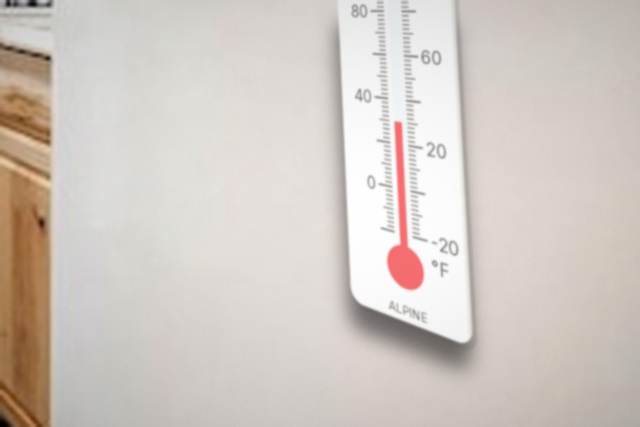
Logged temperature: 30 °F
